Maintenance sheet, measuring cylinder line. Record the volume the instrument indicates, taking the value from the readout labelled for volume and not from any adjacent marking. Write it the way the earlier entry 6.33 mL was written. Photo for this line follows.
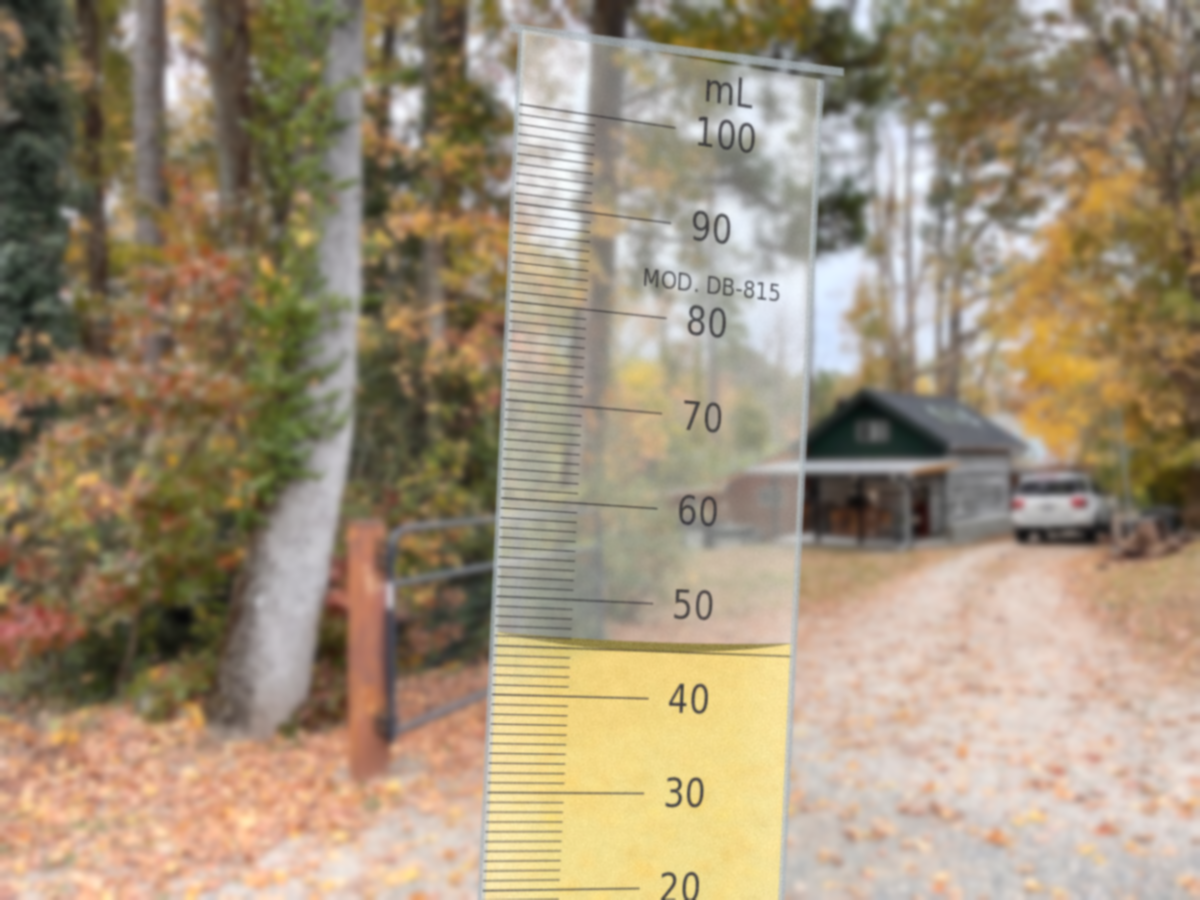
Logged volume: 45 mL
